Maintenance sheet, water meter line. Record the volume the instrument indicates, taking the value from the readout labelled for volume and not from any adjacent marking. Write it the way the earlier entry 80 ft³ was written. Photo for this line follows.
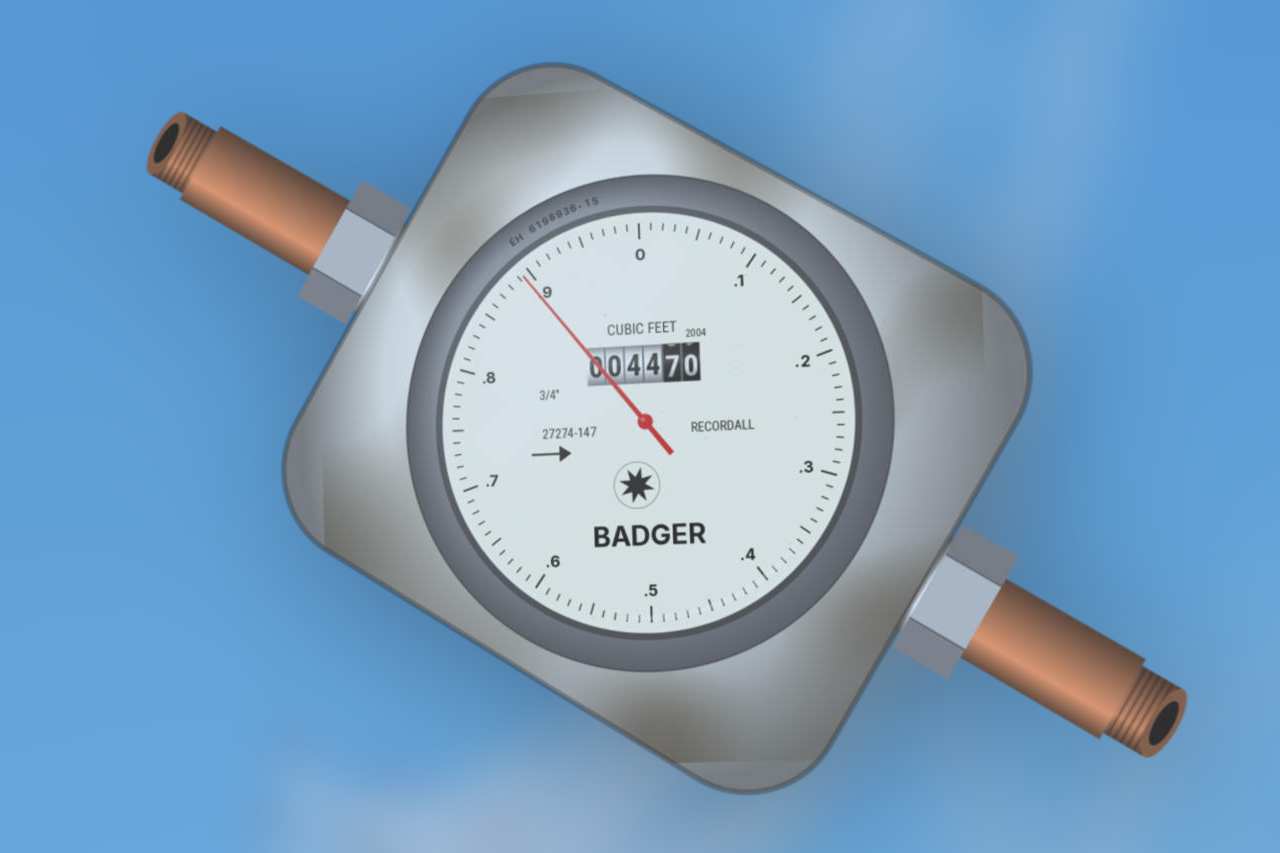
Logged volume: 4469.89 ft³
